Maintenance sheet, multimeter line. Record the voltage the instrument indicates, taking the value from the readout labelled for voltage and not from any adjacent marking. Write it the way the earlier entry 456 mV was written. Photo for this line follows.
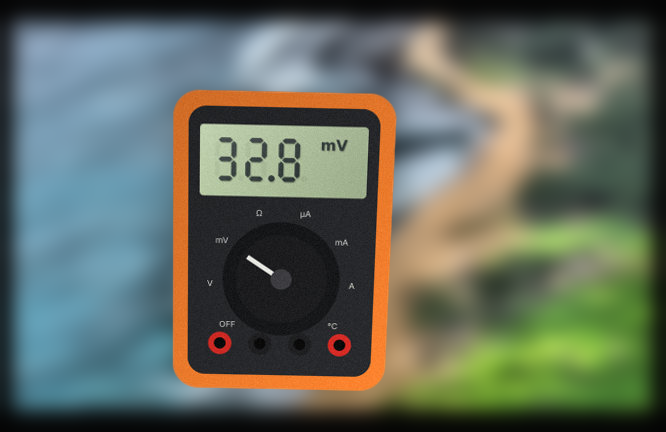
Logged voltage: 32.8 mV
